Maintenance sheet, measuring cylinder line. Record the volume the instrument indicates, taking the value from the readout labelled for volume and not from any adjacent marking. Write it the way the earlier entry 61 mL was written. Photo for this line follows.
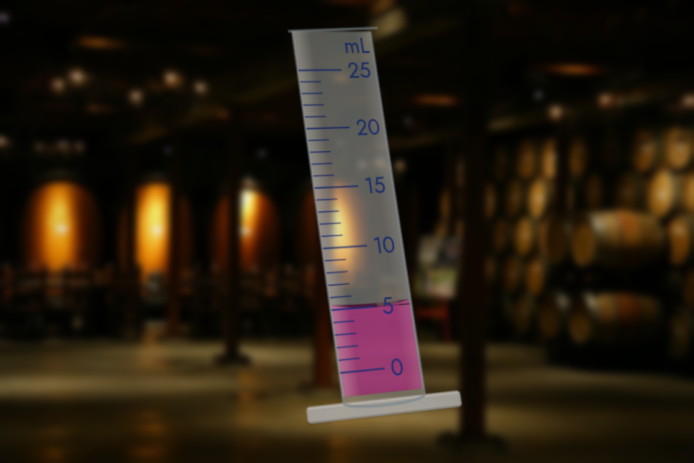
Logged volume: 5 mL
